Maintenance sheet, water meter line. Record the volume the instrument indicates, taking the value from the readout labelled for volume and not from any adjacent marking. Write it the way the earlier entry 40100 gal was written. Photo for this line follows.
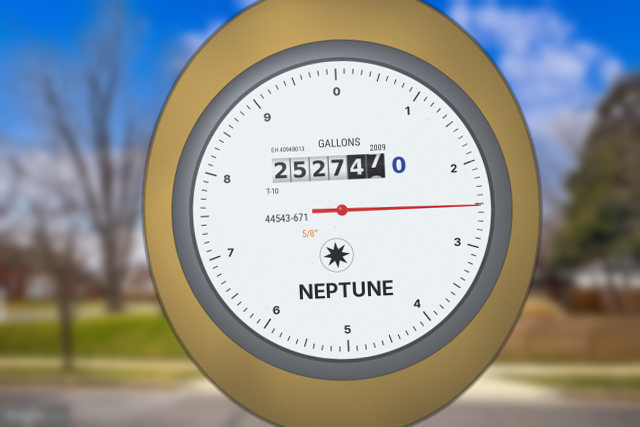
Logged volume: 2527472.5 gal
